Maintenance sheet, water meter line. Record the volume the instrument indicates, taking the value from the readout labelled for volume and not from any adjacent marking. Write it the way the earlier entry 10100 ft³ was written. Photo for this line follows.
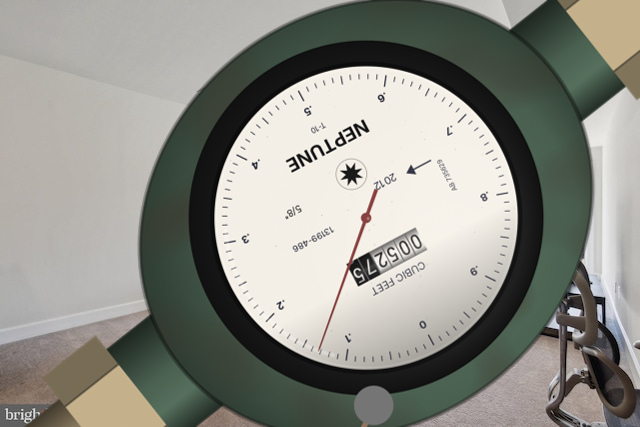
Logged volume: 5275.13 ft³
